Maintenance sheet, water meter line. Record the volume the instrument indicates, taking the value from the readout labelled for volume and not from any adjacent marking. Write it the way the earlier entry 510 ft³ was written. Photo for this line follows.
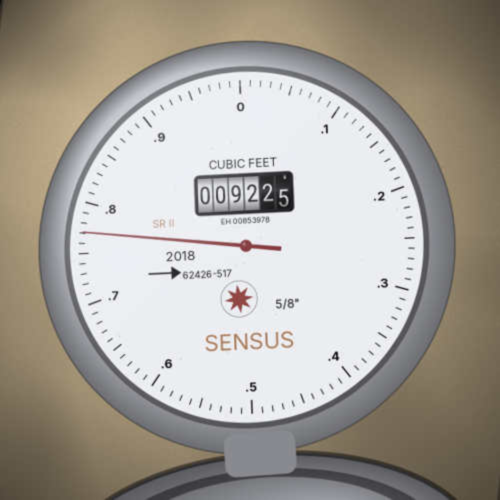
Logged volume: 9224.77 ft³
